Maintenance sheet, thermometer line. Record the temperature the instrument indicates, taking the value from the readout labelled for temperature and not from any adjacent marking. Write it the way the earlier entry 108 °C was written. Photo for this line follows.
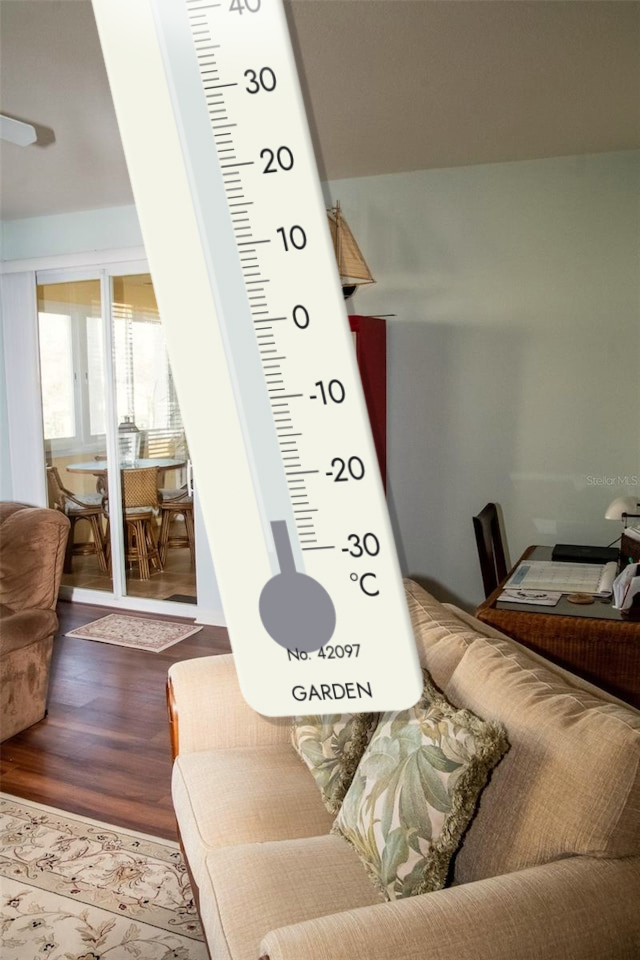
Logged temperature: -26 °C
